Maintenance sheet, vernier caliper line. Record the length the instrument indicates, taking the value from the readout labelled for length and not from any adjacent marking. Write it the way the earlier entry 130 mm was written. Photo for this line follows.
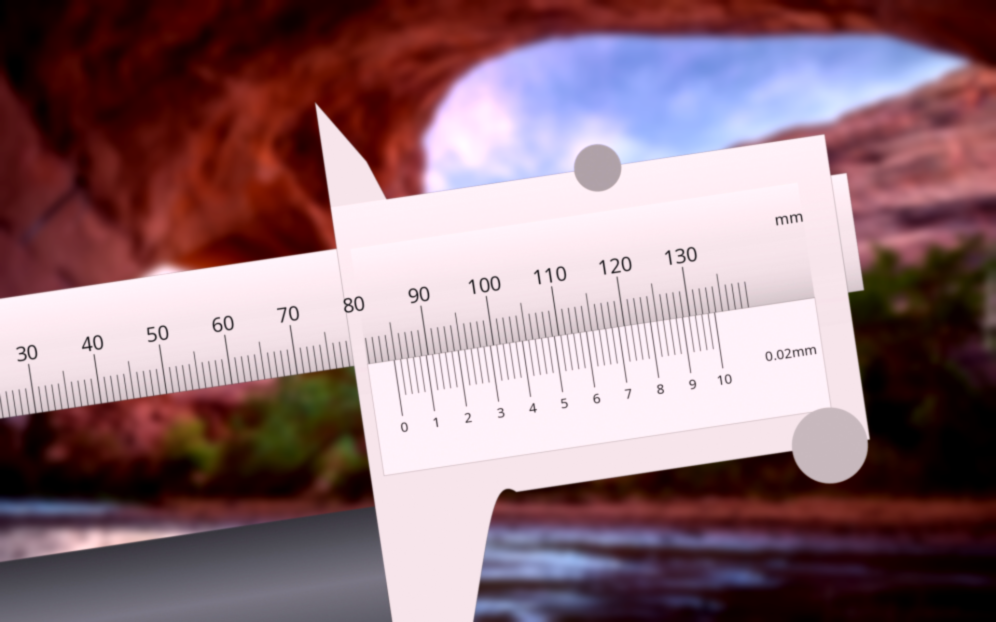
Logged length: 84.8 mm
